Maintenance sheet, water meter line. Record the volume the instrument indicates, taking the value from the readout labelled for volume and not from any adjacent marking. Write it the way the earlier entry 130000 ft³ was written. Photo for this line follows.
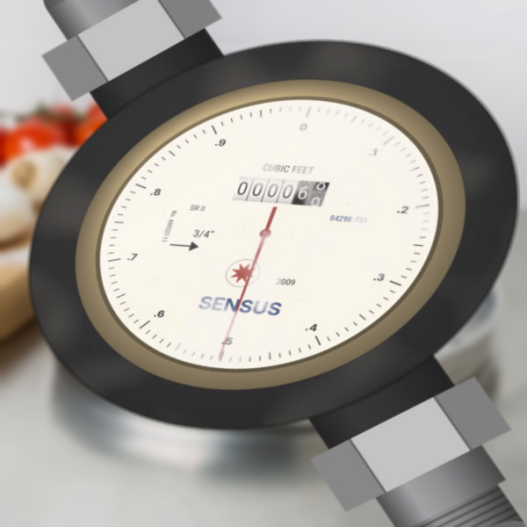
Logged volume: 68.50 ft³
